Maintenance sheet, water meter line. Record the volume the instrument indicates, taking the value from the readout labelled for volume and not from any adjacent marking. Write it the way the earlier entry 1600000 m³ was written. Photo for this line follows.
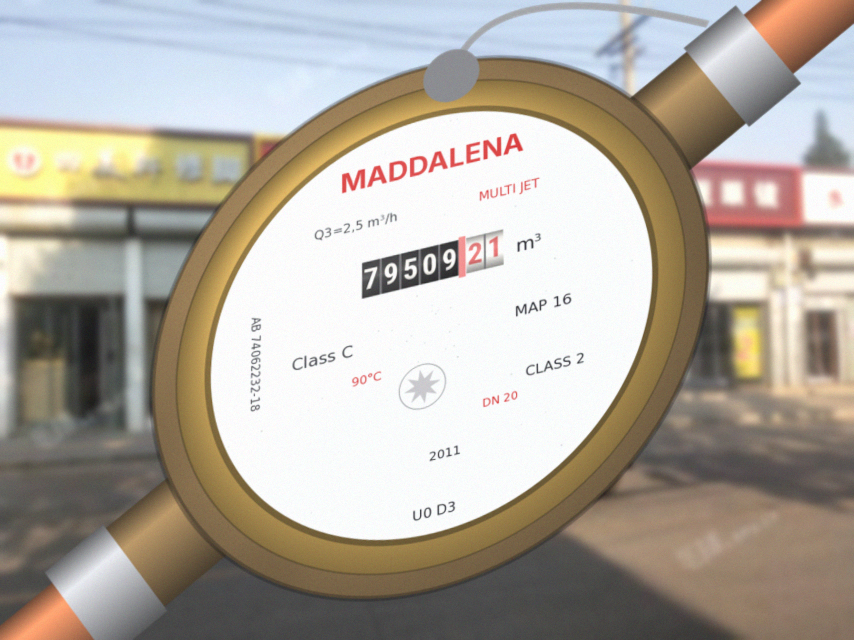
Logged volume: 79509.21 m³
